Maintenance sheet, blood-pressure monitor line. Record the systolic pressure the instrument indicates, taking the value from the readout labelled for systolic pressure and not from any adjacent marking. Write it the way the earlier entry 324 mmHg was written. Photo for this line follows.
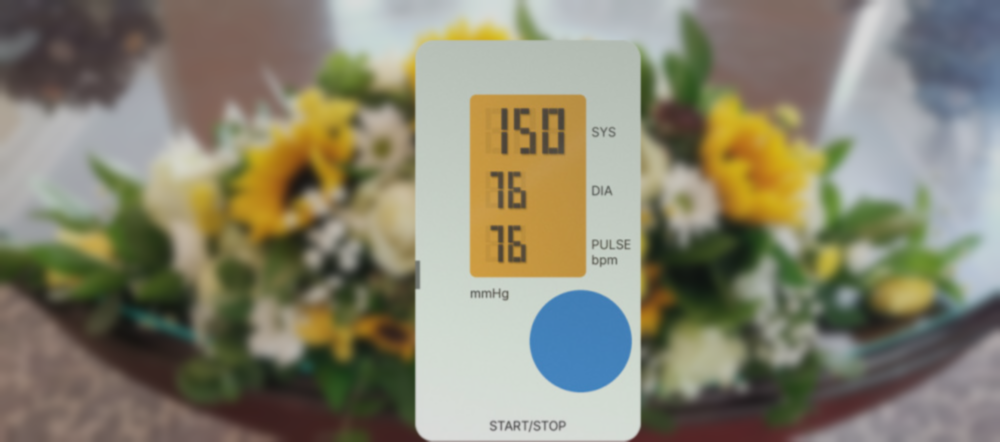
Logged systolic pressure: 150 mmHg
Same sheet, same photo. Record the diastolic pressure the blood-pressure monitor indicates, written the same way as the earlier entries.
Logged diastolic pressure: 76 mmHg
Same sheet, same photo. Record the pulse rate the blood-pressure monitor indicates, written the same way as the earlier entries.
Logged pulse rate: 76 bpm
